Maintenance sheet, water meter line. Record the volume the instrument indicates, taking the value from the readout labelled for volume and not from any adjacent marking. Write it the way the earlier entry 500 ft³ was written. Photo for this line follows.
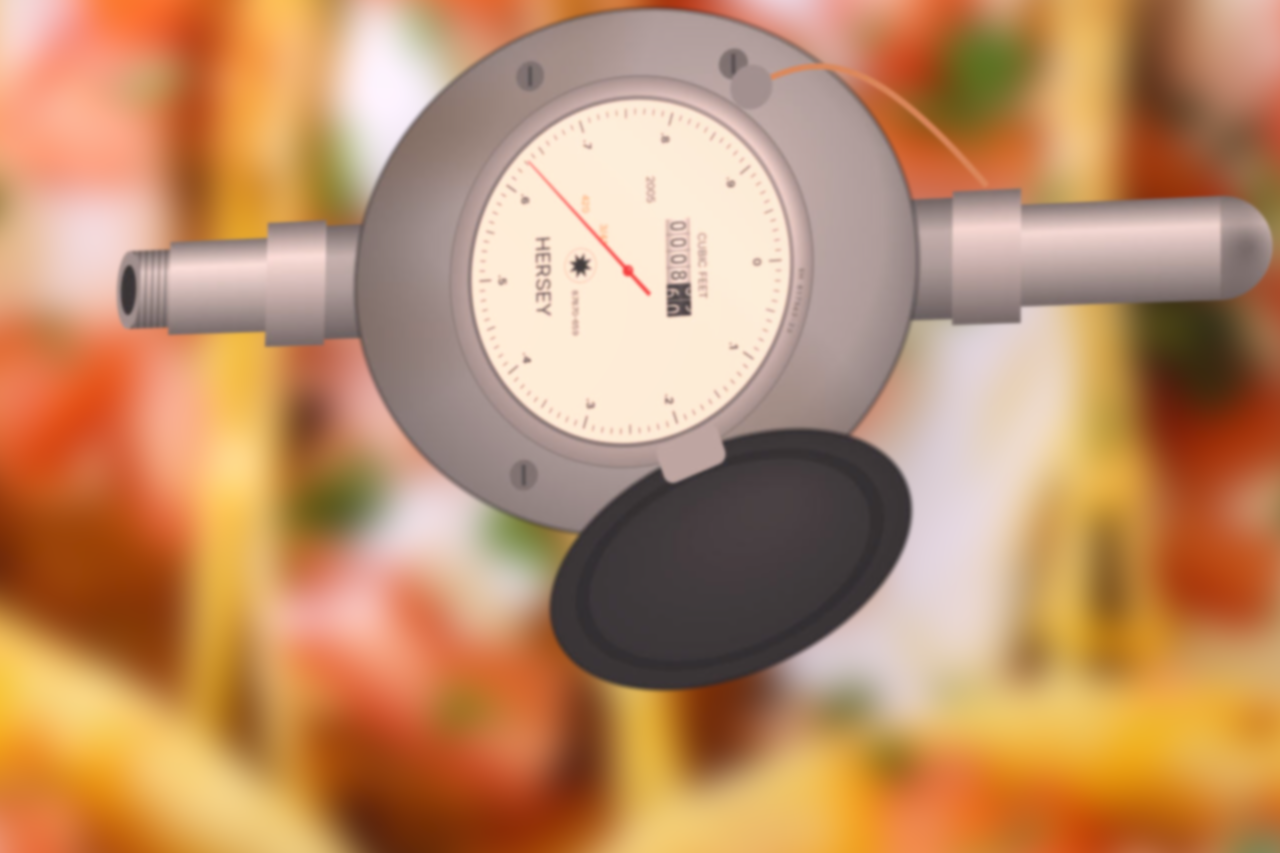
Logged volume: 859.63 ft³
